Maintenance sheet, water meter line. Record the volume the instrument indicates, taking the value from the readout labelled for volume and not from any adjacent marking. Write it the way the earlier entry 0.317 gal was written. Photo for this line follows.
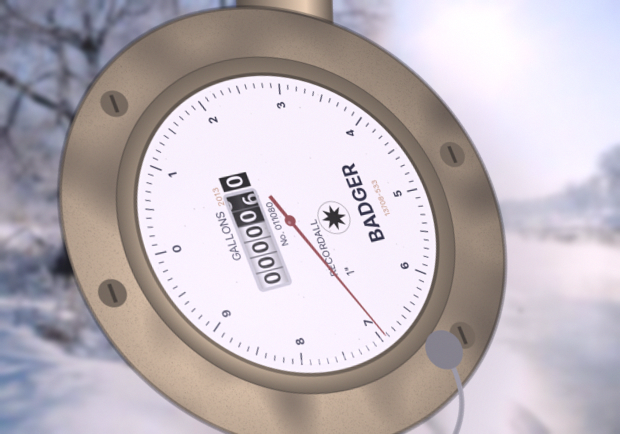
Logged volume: 56.9 gal
